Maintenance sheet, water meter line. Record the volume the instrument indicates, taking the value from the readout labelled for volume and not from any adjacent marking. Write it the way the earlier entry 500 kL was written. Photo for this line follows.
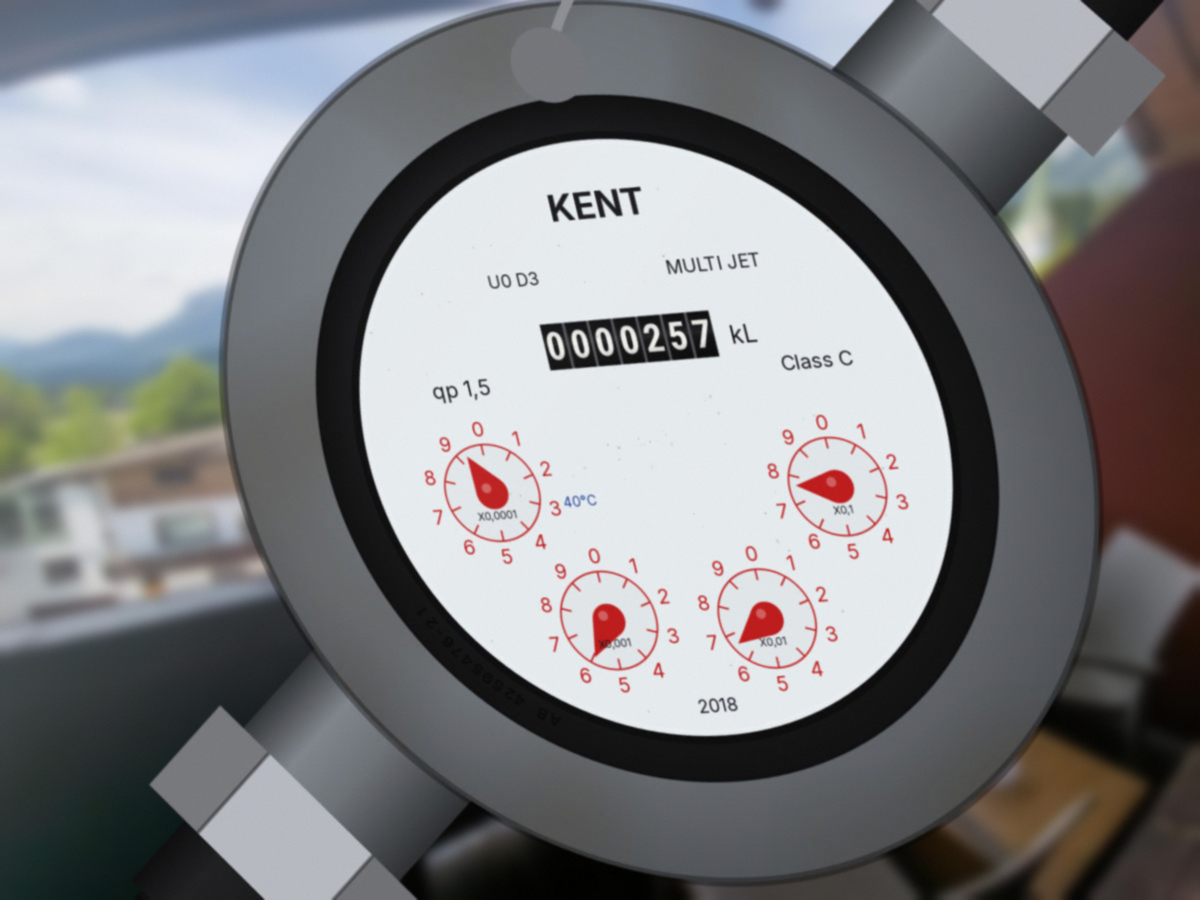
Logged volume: 257.7659 kL
